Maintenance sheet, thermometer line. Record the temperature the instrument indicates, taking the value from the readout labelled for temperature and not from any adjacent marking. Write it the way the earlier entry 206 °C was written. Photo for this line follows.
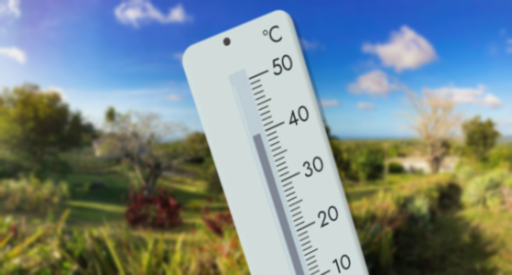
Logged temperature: 40 °C
